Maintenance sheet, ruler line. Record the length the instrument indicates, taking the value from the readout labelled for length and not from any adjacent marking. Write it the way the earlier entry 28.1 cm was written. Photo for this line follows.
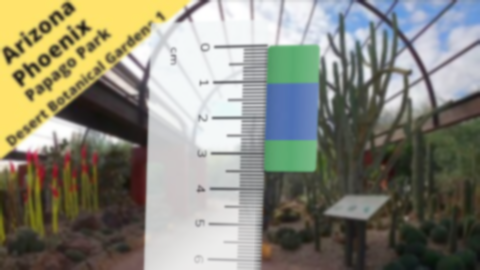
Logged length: 3.5 cm
